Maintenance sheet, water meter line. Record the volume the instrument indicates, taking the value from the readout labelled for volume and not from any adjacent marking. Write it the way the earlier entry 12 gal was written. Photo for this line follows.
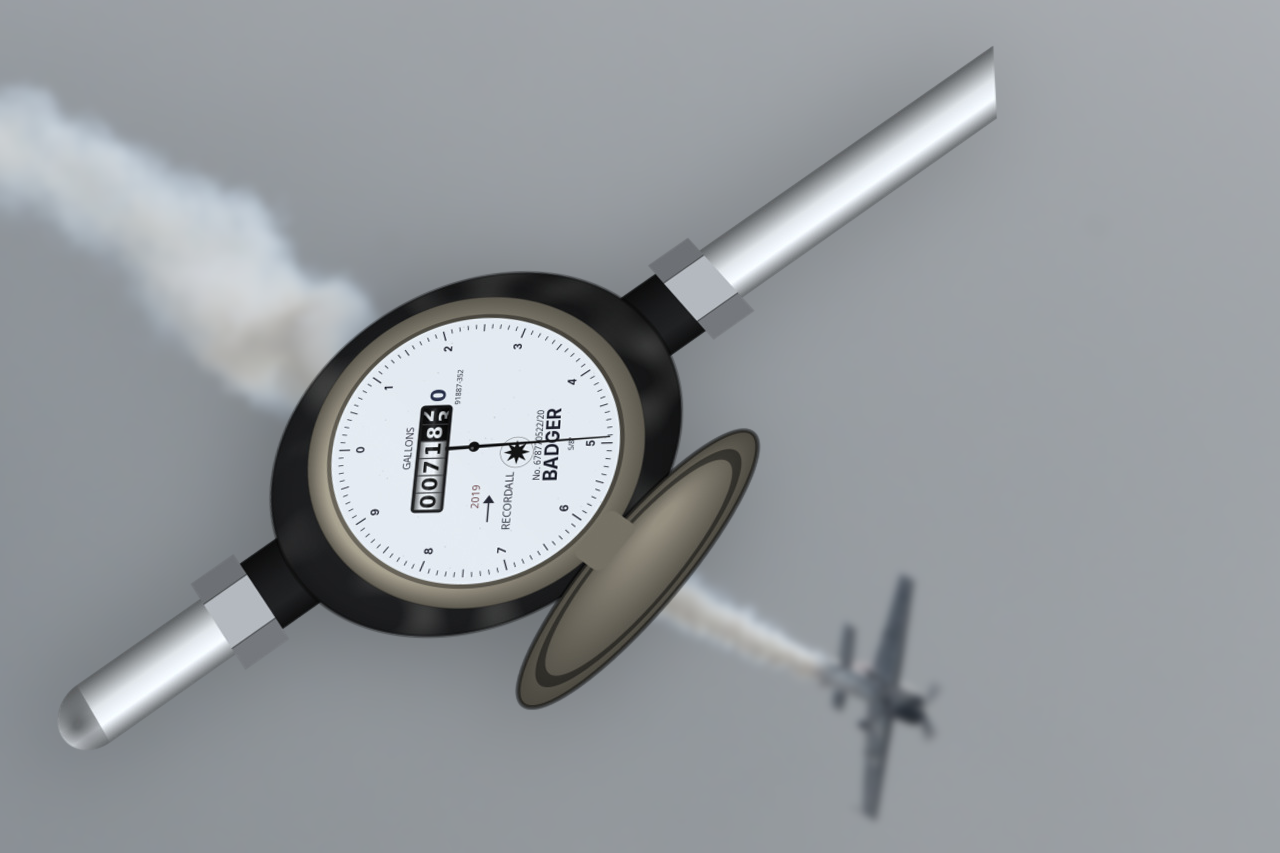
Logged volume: 71824.9 gal
